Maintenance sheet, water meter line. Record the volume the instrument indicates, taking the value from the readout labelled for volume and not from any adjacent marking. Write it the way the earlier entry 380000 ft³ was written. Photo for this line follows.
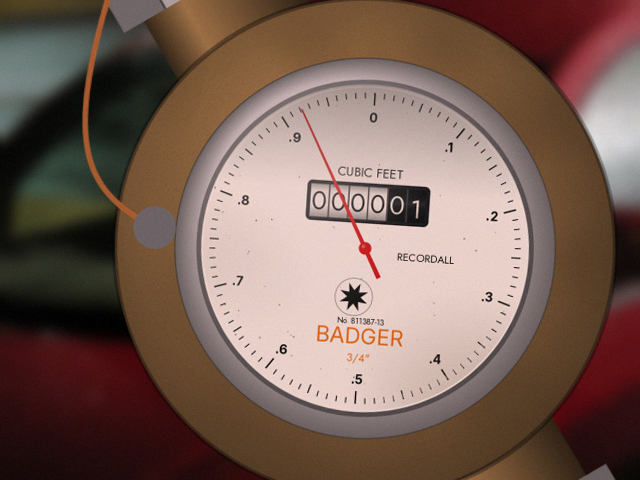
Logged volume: 0.92 ft³
